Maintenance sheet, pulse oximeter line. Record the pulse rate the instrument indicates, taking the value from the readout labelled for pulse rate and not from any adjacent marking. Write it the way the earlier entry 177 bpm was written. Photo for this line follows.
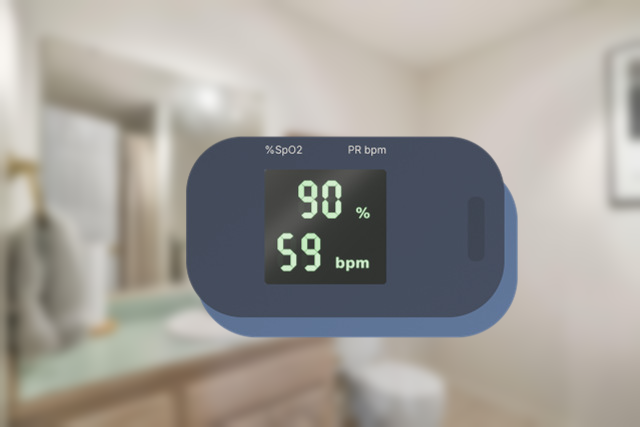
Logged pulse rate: 59 bpm
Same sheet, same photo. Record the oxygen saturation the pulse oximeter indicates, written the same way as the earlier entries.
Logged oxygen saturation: 90 %
